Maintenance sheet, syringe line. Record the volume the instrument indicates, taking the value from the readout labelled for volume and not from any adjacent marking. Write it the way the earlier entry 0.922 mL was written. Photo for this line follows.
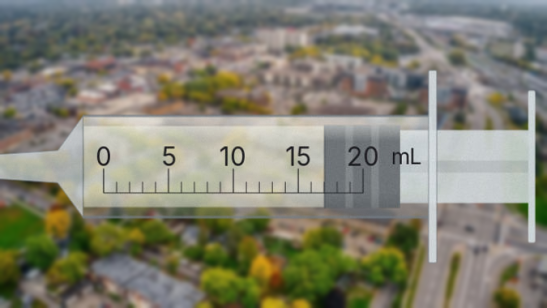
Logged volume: 17 mL
